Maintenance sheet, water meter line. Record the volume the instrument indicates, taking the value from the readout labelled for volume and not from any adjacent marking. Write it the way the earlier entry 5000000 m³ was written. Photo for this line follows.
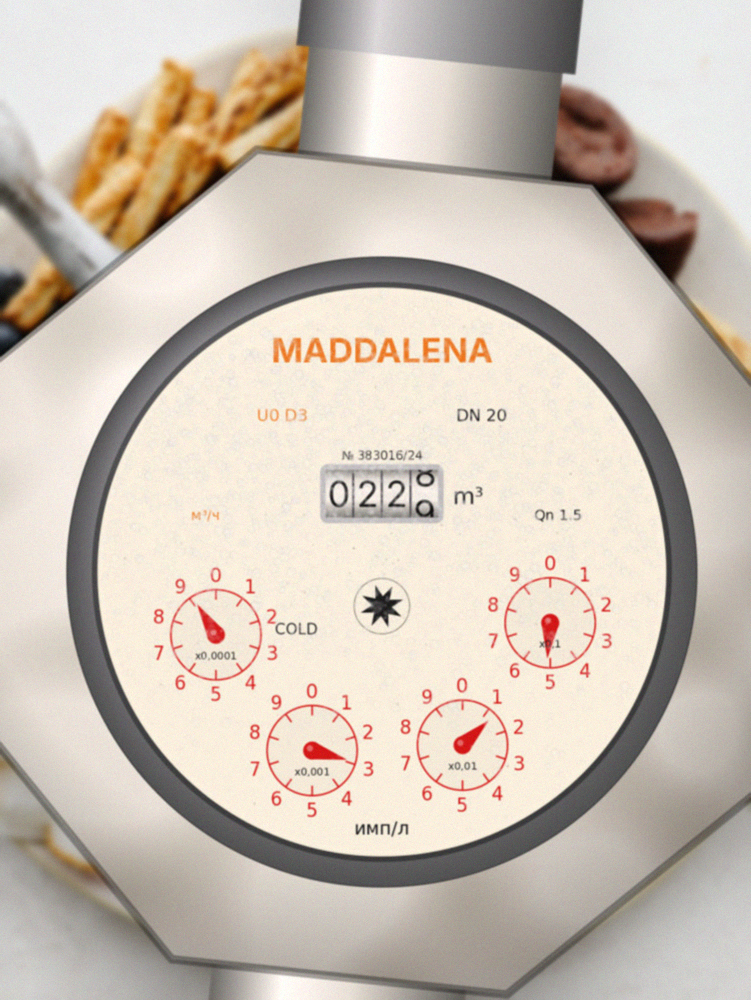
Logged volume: 228.5129 m³
